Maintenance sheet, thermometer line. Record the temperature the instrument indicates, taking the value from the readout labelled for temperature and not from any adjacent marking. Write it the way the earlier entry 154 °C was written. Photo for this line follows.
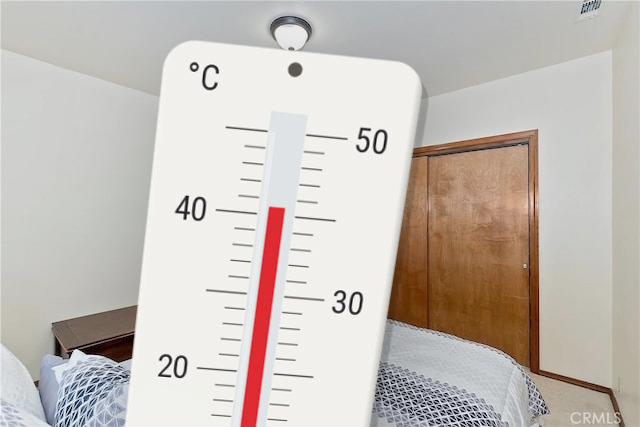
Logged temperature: 41 °C
